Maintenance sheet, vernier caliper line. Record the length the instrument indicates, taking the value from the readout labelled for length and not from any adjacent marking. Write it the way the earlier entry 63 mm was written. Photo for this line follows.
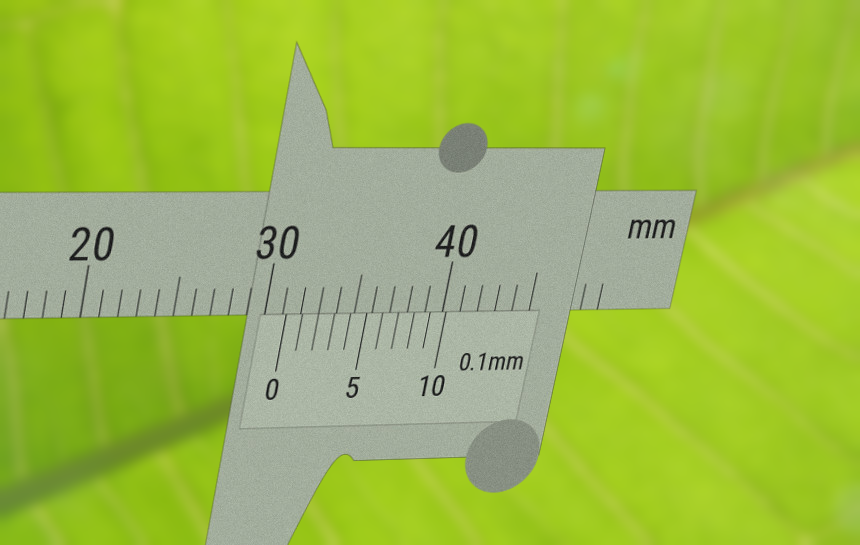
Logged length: 31.2 mm
